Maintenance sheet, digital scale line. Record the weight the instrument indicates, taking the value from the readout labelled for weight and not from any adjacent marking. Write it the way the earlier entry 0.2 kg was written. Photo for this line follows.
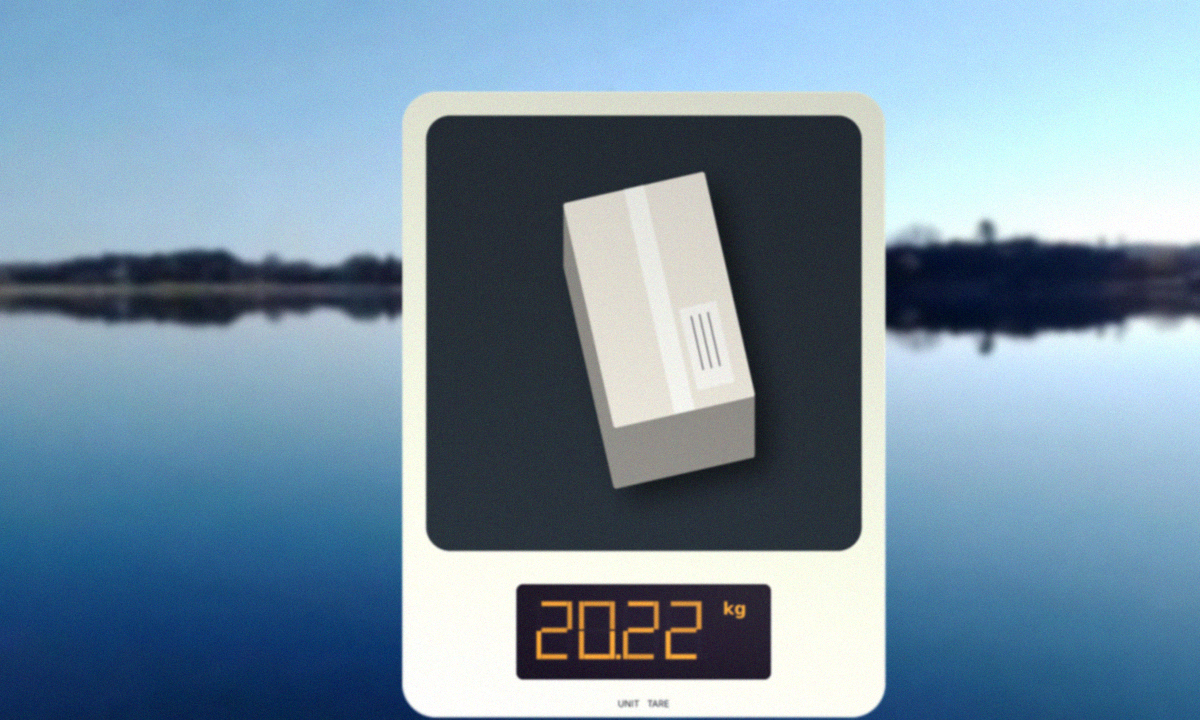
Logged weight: 20.22 kg
